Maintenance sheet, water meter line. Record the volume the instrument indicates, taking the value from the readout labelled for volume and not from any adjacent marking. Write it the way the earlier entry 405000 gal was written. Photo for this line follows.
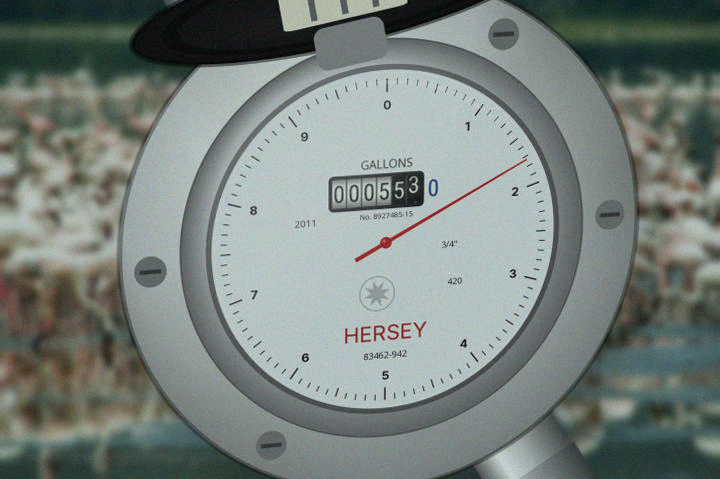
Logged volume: 5531.7 gal
